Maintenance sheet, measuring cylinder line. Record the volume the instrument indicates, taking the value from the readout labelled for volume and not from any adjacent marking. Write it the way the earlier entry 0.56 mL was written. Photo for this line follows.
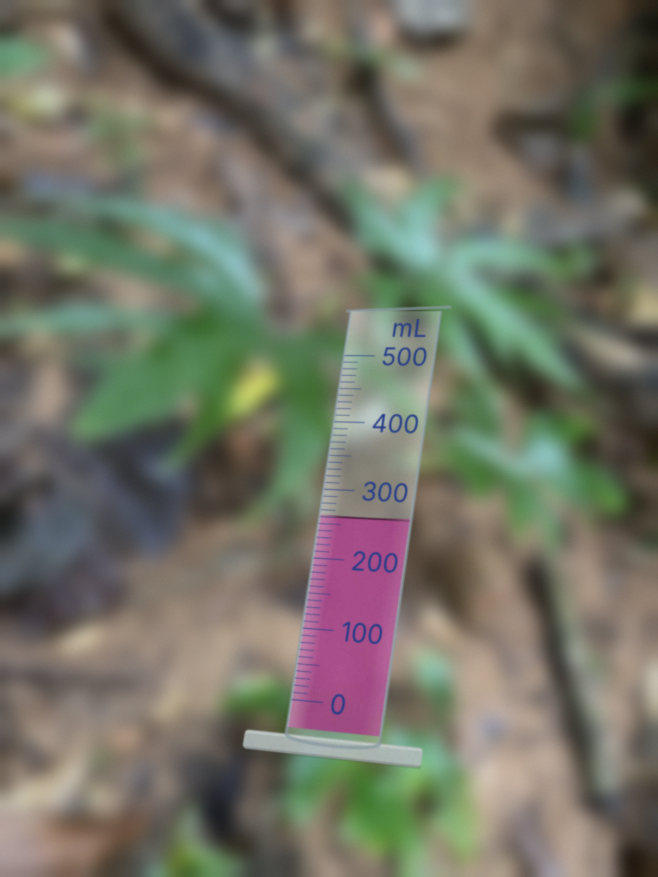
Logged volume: 260 mL
